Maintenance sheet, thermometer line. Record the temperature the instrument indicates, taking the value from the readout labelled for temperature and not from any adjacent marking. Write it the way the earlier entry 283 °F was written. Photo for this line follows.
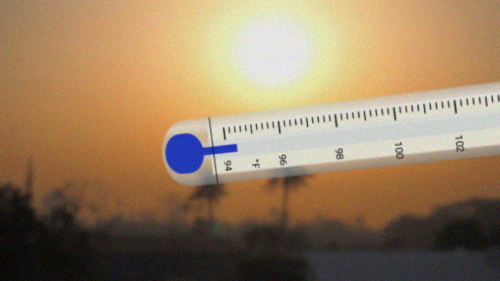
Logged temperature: 94.4 °F
